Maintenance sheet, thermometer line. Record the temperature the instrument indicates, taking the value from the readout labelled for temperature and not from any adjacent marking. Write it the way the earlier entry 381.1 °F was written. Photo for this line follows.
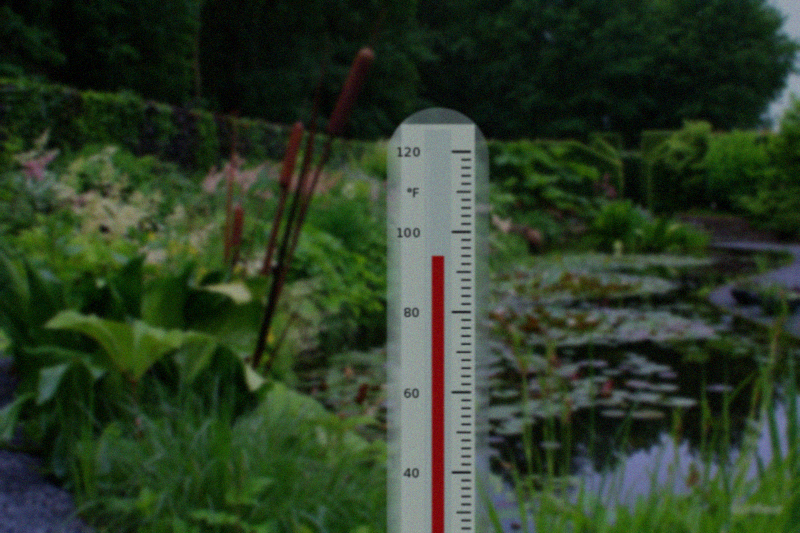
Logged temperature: 94 °F
